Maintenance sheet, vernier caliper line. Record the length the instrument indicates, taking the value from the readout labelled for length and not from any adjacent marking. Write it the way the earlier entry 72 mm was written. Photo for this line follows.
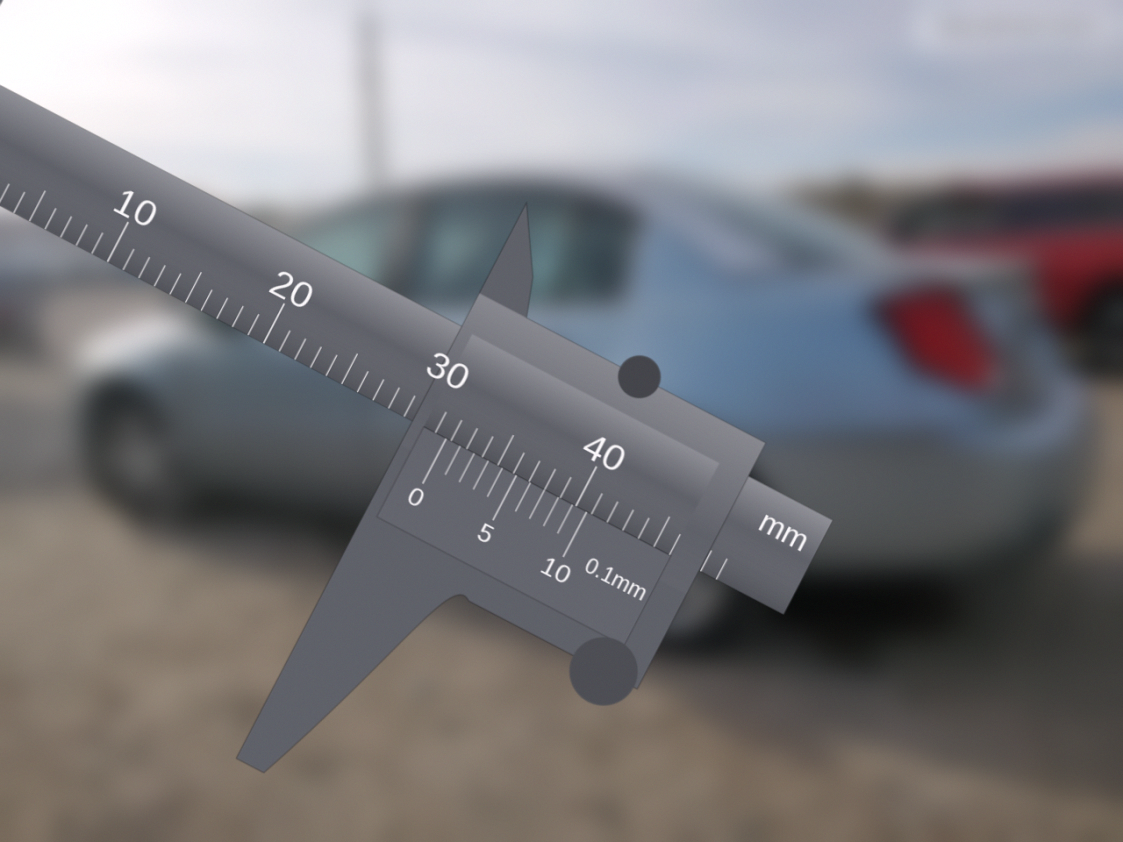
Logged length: 31.7 mm
